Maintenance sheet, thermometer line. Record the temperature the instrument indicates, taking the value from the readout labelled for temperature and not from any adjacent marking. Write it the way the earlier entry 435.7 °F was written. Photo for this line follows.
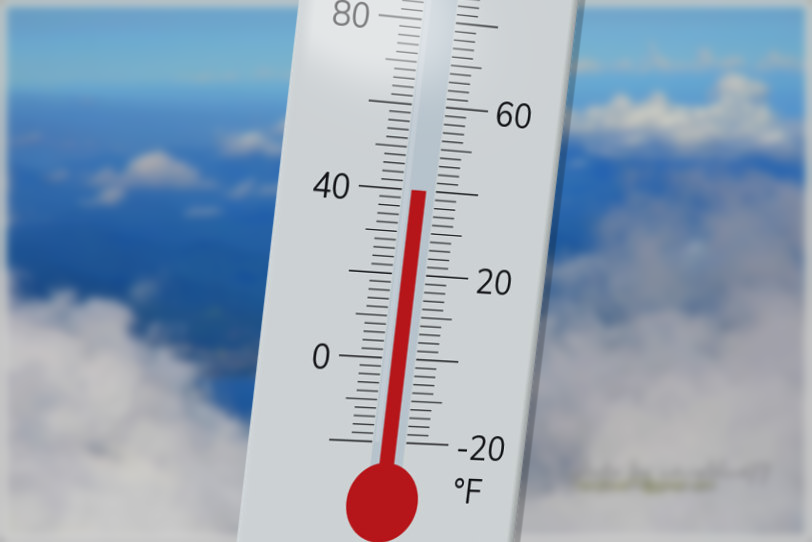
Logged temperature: 40 °F
